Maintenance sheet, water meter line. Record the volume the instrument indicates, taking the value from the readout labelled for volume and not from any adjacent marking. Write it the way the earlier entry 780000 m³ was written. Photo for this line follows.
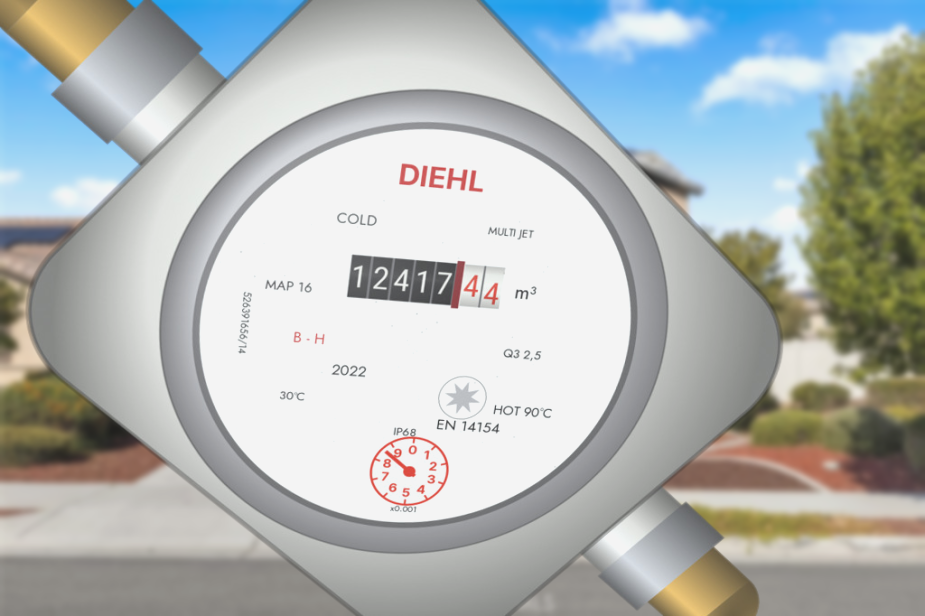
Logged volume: 12417.438 m³
